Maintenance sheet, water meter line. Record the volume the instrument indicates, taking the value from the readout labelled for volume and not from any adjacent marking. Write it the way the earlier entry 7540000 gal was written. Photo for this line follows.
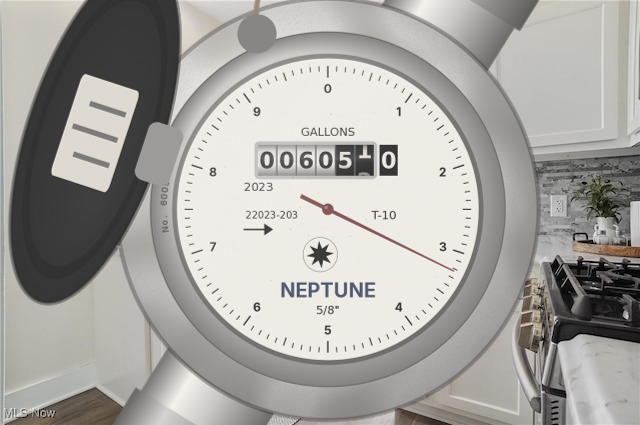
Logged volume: 60513.2 gal
